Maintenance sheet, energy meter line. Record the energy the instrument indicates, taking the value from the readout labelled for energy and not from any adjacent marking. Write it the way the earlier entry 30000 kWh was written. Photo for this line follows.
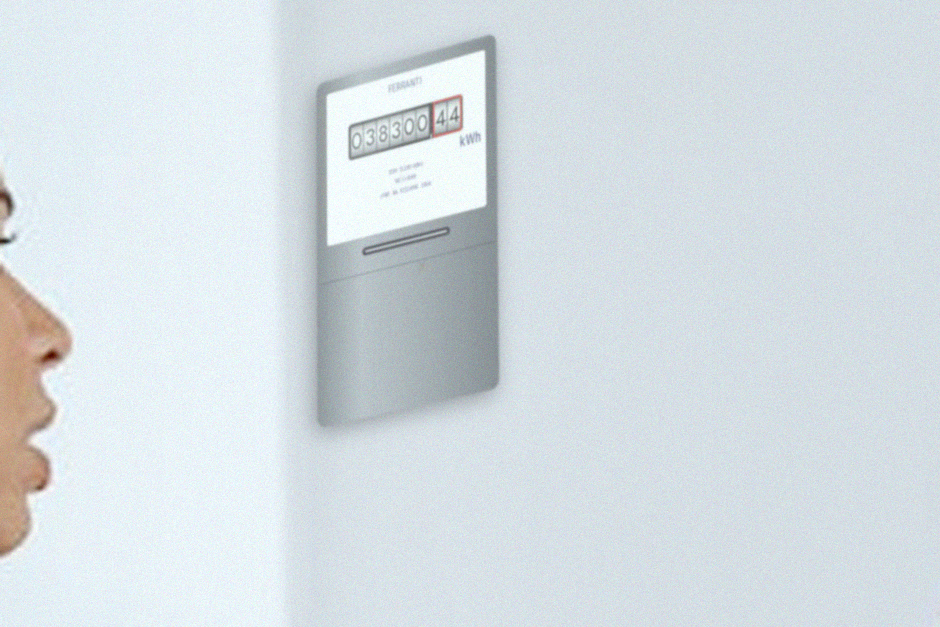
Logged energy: 38300.44 kWh
